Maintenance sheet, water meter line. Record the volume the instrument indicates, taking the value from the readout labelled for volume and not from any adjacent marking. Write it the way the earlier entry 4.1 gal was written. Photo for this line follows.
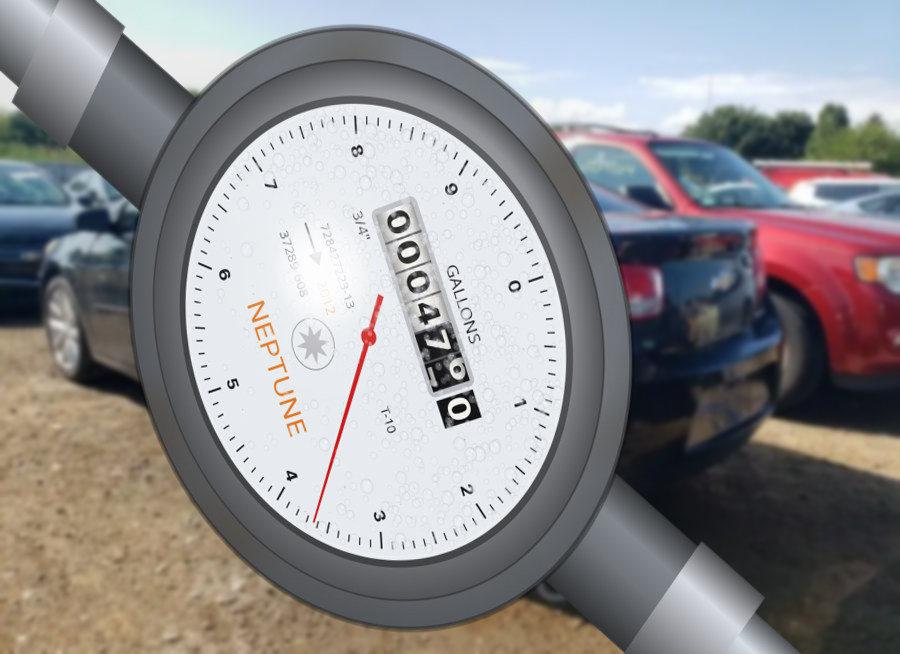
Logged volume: 4763.6 gal
